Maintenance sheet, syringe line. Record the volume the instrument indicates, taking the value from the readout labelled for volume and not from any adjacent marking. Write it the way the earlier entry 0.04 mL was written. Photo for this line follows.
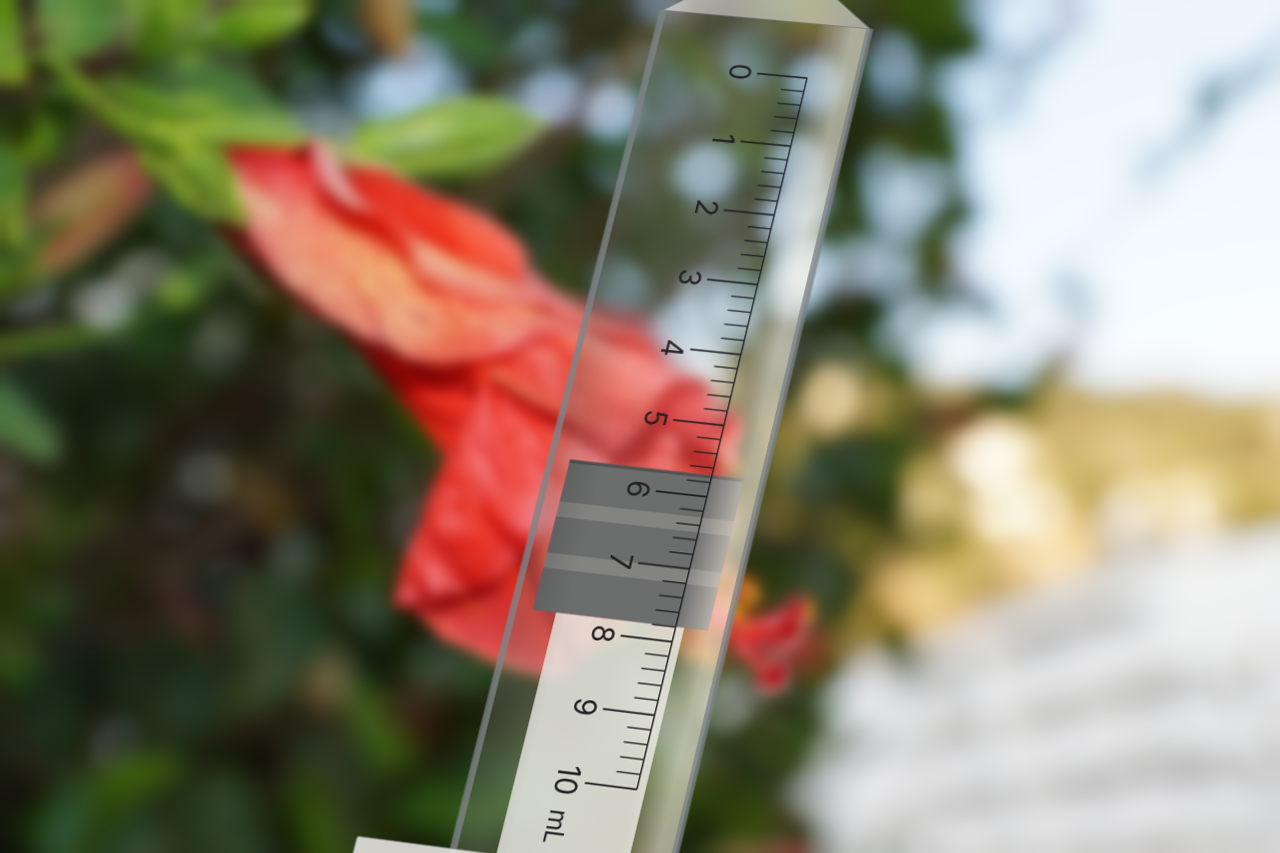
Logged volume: 5.7 mL
